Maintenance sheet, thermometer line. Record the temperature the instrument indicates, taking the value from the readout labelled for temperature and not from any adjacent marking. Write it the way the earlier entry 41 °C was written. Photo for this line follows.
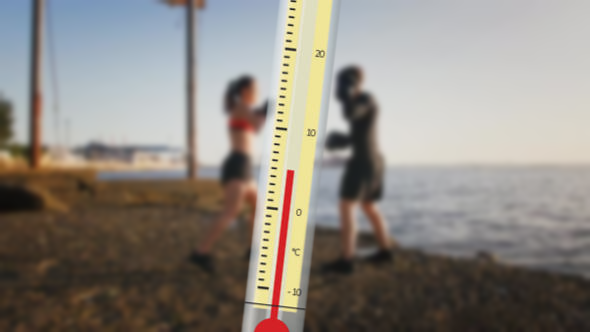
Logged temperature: 5 °C
